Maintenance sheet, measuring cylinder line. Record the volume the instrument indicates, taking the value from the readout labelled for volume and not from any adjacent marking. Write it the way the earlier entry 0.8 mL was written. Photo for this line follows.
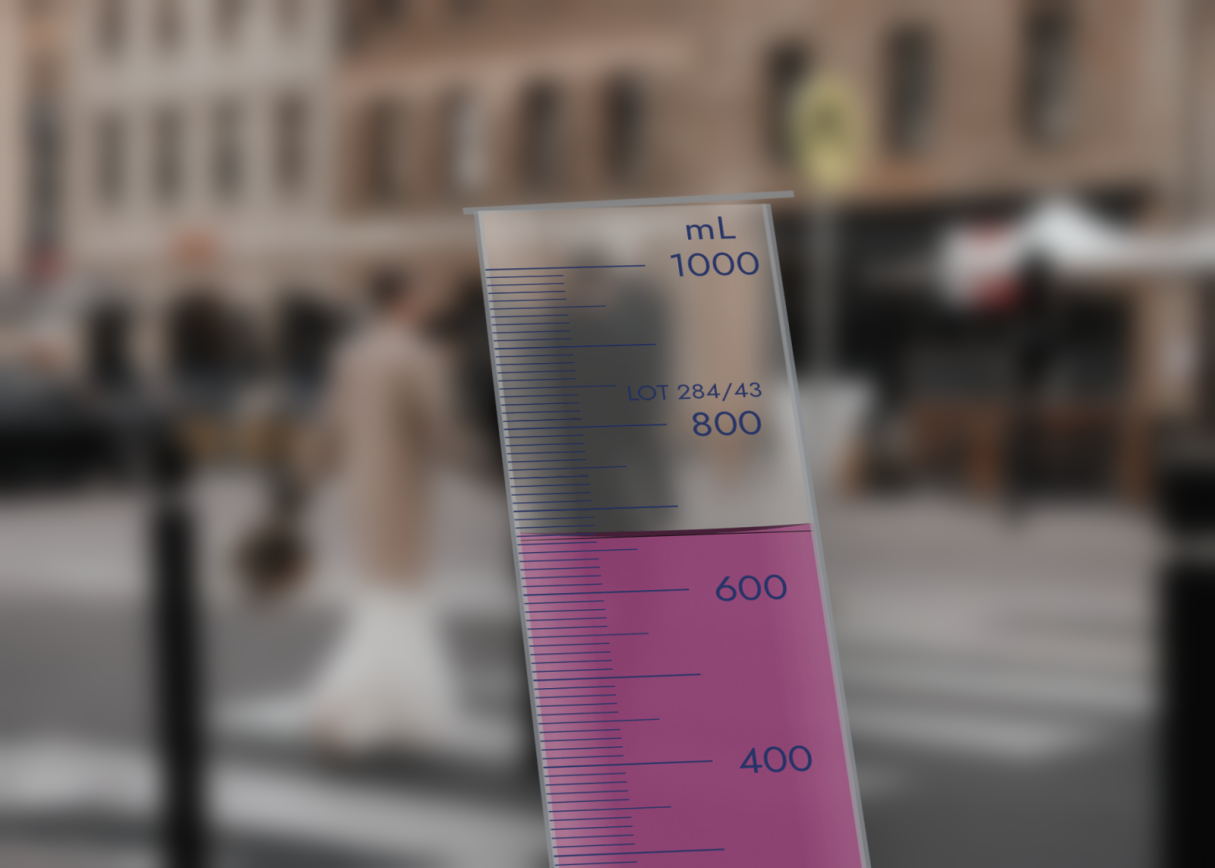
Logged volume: 665 mL
